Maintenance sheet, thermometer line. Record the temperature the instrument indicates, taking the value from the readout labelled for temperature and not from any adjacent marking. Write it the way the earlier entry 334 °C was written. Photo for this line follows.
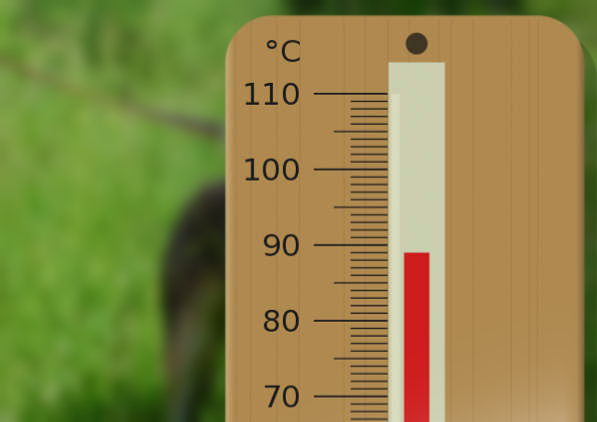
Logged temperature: 89 °C
